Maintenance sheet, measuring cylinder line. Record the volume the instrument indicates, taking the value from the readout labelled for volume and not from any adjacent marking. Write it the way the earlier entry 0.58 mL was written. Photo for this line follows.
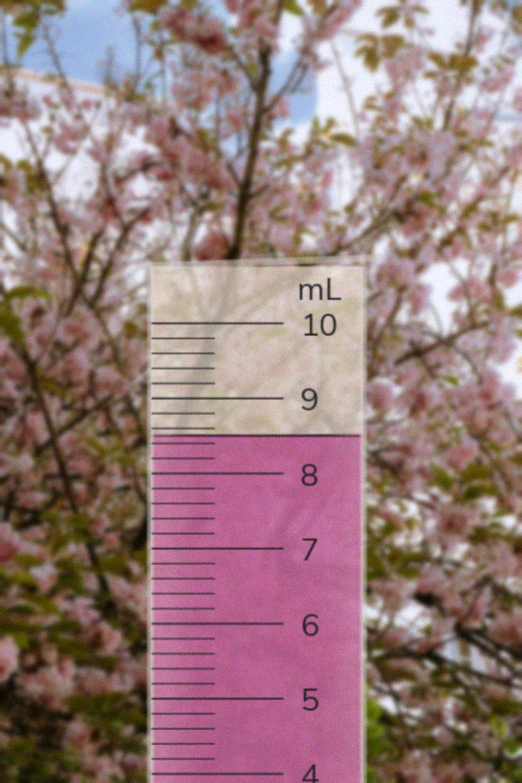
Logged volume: 8.5 mL
